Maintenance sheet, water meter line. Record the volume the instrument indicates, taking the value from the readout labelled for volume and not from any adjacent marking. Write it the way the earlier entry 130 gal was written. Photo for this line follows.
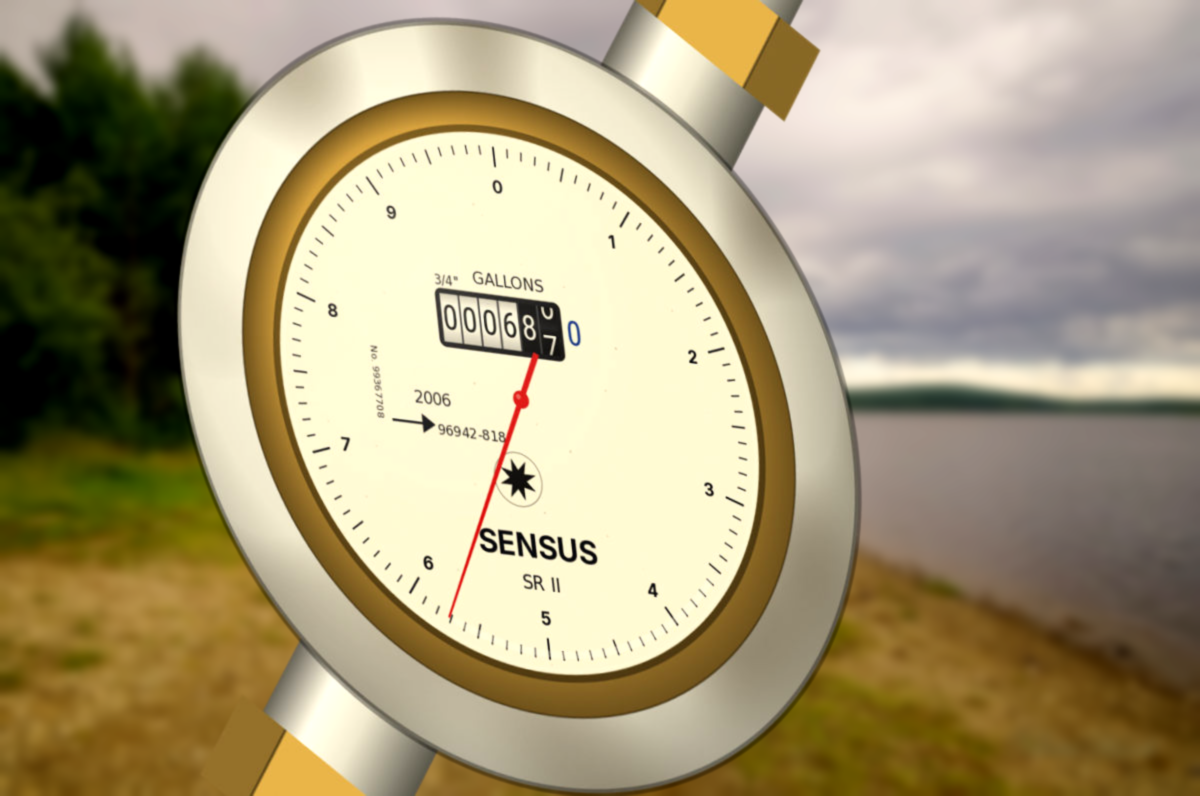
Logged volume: 6865.7 gal
